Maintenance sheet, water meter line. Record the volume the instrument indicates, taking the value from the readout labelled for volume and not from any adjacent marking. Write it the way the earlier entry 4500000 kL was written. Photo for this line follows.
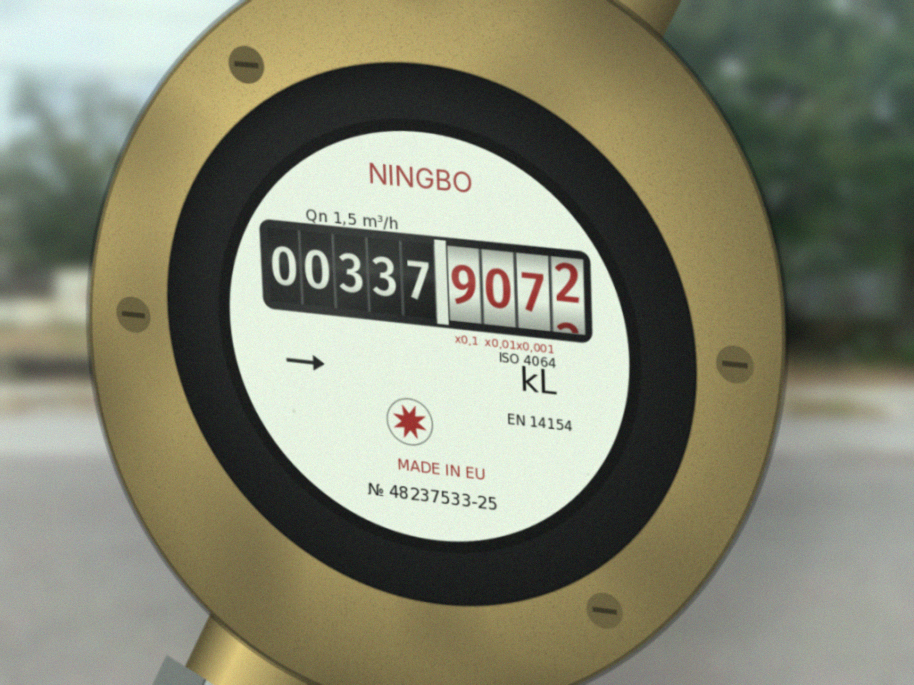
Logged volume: 337.9072 kL
